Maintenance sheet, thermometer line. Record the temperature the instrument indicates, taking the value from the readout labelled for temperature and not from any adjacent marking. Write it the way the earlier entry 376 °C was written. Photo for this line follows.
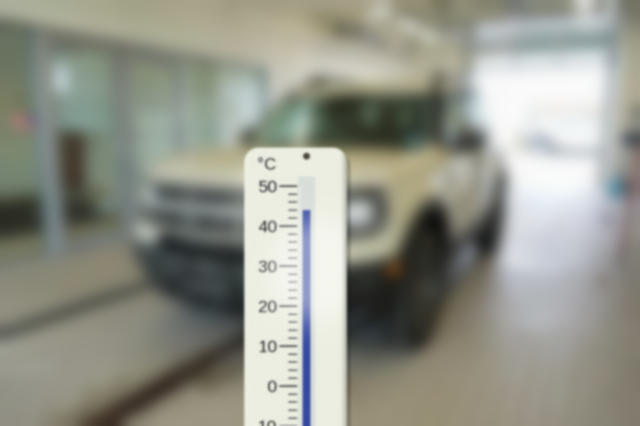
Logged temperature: 44 °C
